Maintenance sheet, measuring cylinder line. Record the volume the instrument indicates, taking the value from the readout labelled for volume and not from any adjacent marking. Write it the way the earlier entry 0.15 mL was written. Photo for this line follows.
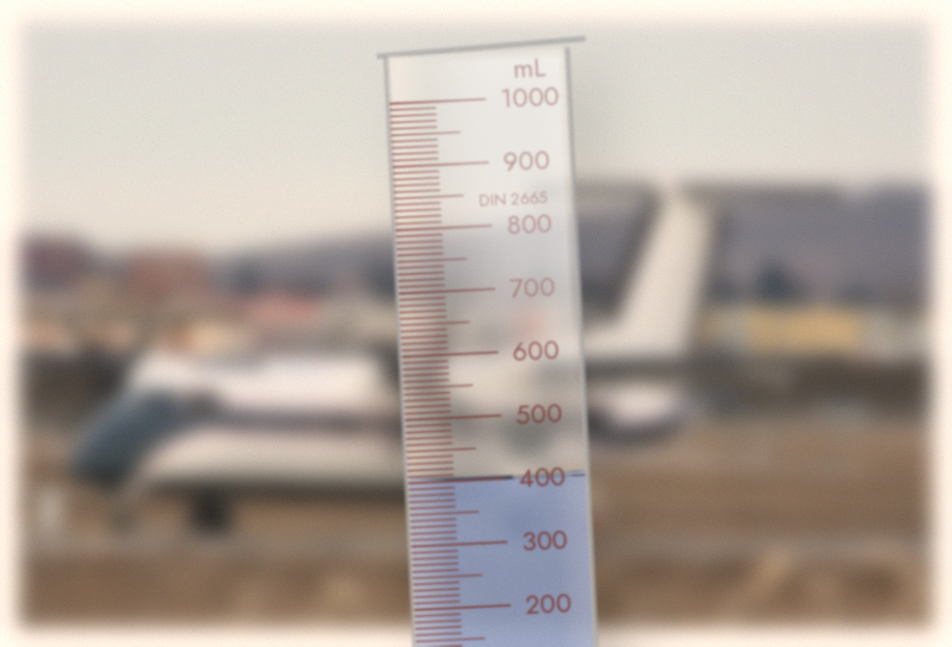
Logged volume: 400 mL
